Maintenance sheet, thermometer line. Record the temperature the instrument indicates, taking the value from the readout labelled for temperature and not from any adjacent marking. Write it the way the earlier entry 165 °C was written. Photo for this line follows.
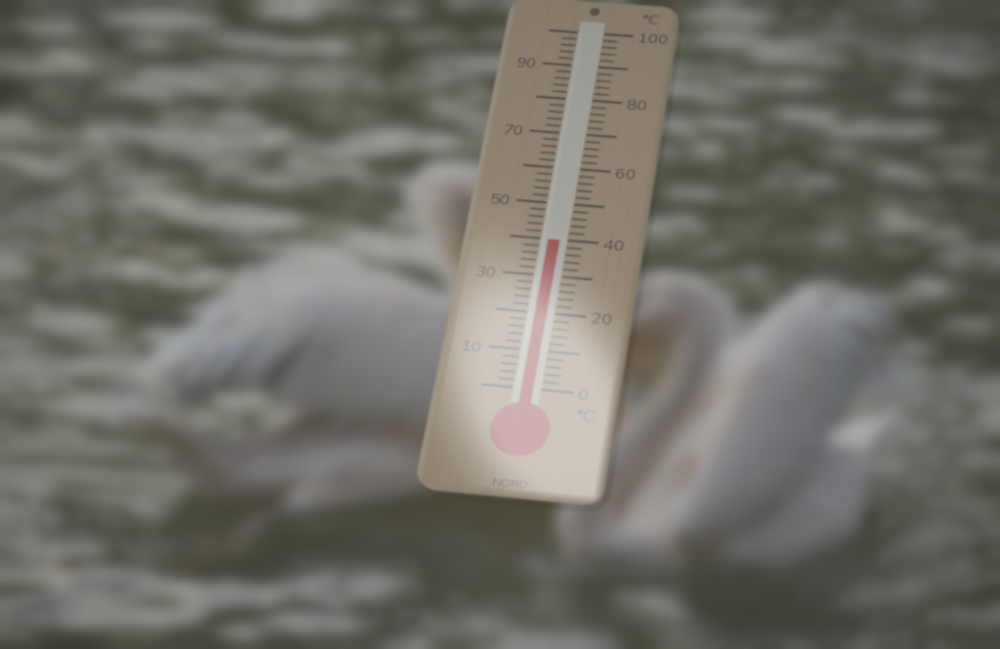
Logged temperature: 40 °C
